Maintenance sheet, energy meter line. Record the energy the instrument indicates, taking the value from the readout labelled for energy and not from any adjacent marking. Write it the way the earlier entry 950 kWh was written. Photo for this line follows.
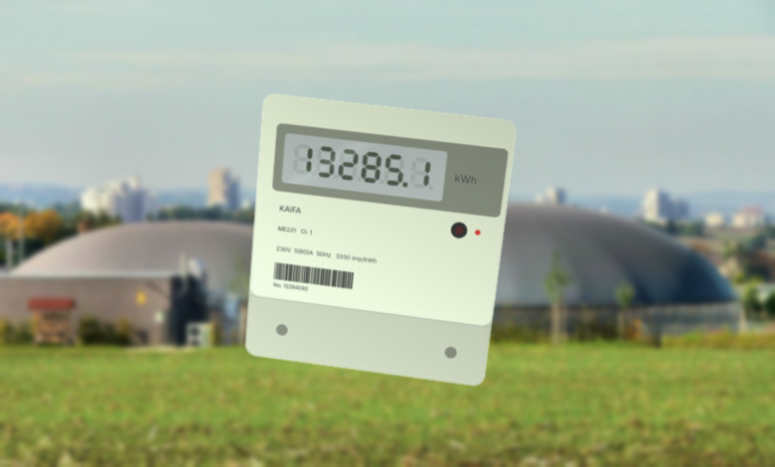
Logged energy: 13285.1 kWh
